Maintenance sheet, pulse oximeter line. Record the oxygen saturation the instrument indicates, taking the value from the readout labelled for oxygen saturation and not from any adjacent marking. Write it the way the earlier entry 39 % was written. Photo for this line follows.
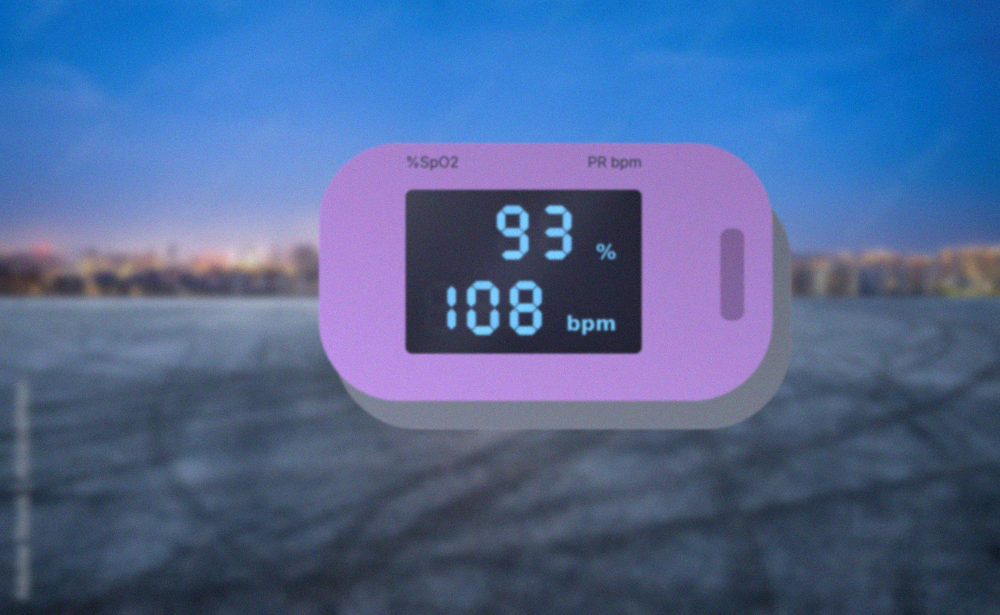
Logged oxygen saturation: 93 %
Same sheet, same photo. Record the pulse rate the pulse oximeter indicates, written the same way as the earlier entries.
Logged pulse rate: 108 bpm
